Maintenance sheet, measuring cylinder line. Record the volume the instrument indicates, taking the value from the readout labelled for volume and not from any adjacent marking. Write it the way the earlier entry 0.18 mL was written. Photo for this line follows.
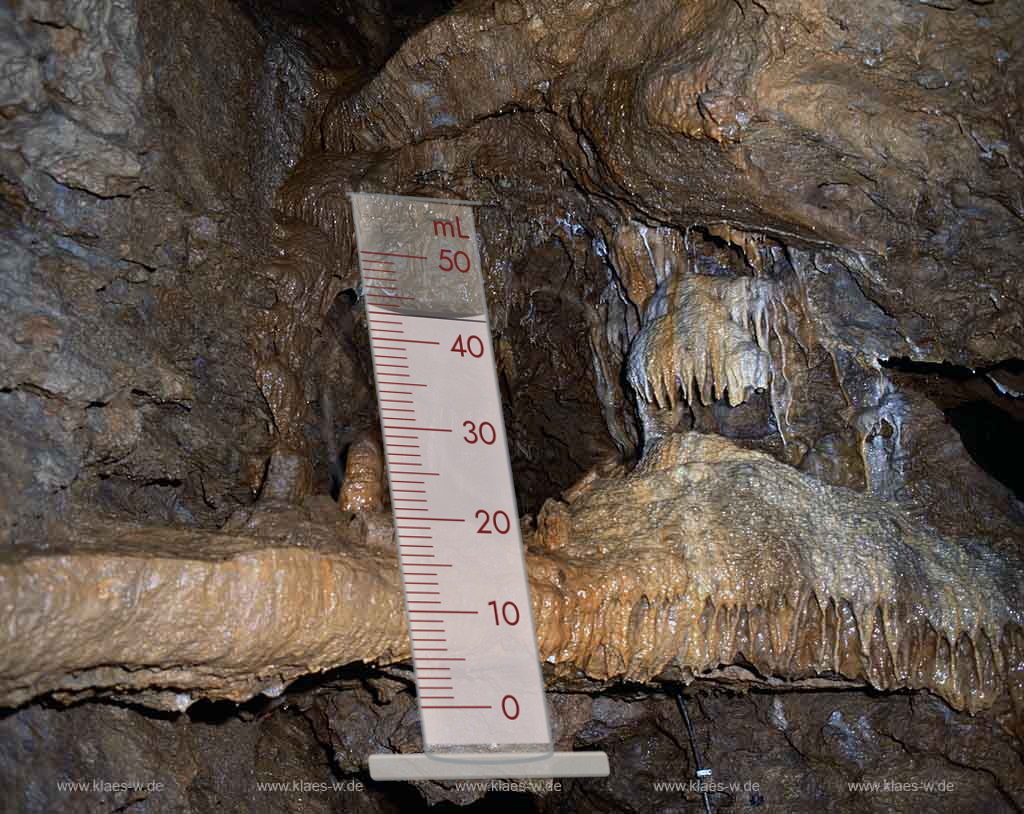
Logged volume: 43 mL
